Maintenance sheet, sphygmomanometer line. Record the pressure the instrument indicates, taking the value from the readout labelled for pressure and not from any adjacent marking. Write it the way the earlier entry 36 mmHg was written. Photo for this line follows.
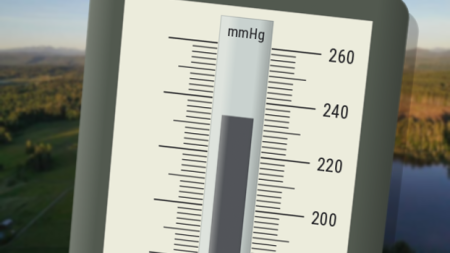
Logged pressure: 234 mmHg
